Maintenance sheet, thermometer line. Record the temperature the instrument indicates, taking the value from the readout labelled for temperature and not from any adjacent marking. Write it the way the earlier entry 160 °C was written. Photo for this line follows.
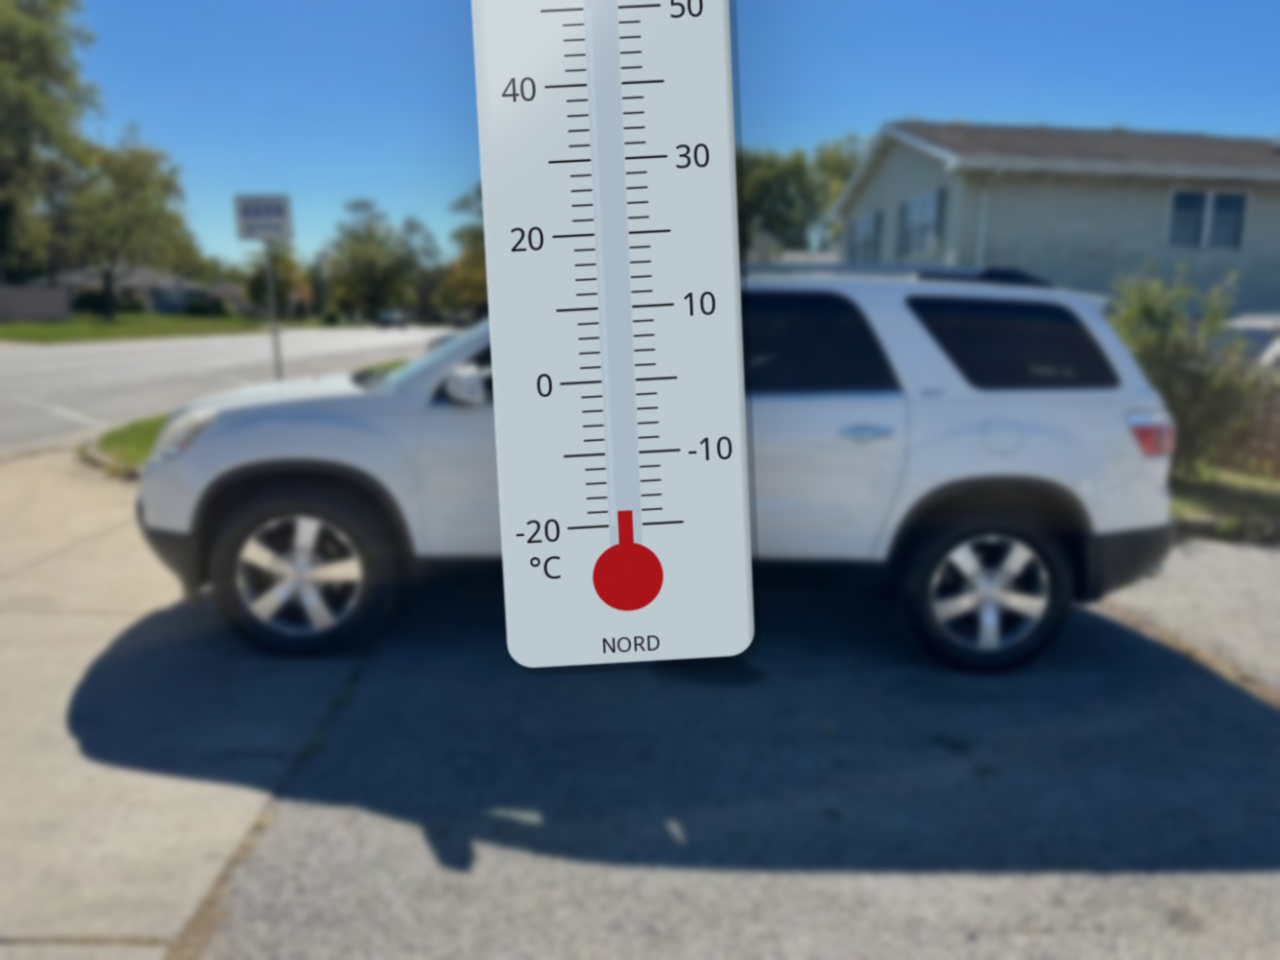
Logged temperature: -18 °C
